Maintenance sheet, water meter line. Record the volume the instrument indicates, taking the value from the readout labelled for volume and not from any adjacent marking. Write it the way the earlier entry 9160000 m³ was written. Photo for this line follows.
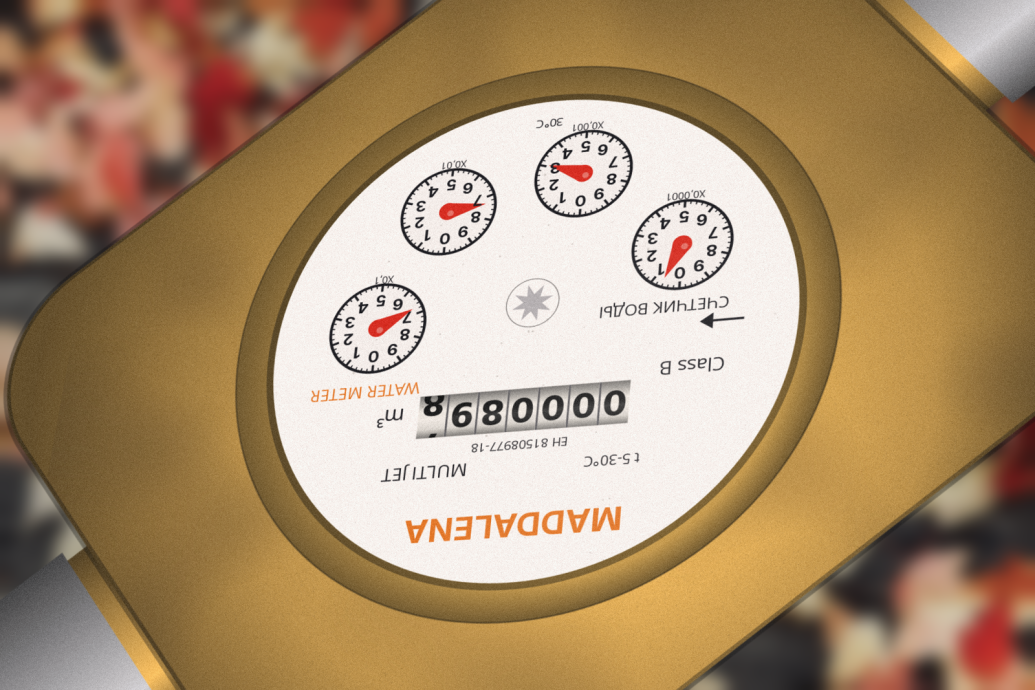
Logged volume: 897.6730 m³
